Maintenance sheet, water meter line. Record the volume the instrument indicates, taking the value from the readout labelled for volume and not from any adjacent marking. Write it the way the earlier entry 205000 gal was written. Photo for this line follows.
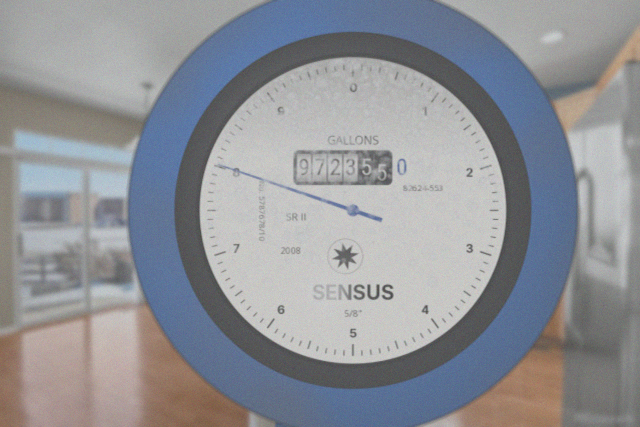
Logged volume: 9723548.0 gal
